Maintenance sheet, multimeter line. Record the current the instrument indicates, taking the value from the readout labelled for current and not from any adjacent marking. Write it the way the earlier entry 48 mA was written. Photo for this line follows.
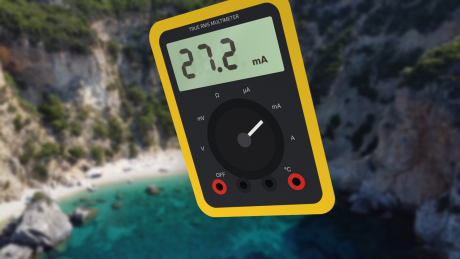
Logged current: 27.2 mA
